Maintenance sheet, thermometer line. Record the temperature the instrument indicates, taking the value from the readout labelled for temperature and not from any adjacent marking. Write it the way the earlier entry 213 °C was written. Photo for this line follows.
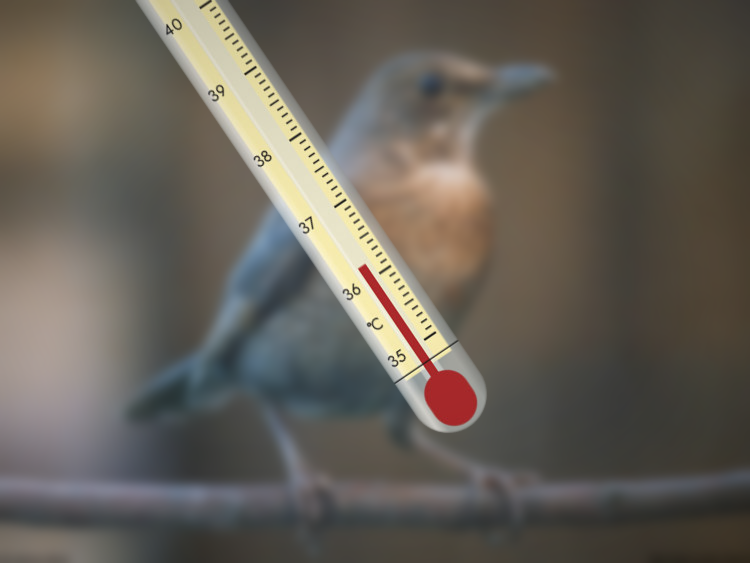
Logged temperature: 36.2 °C
